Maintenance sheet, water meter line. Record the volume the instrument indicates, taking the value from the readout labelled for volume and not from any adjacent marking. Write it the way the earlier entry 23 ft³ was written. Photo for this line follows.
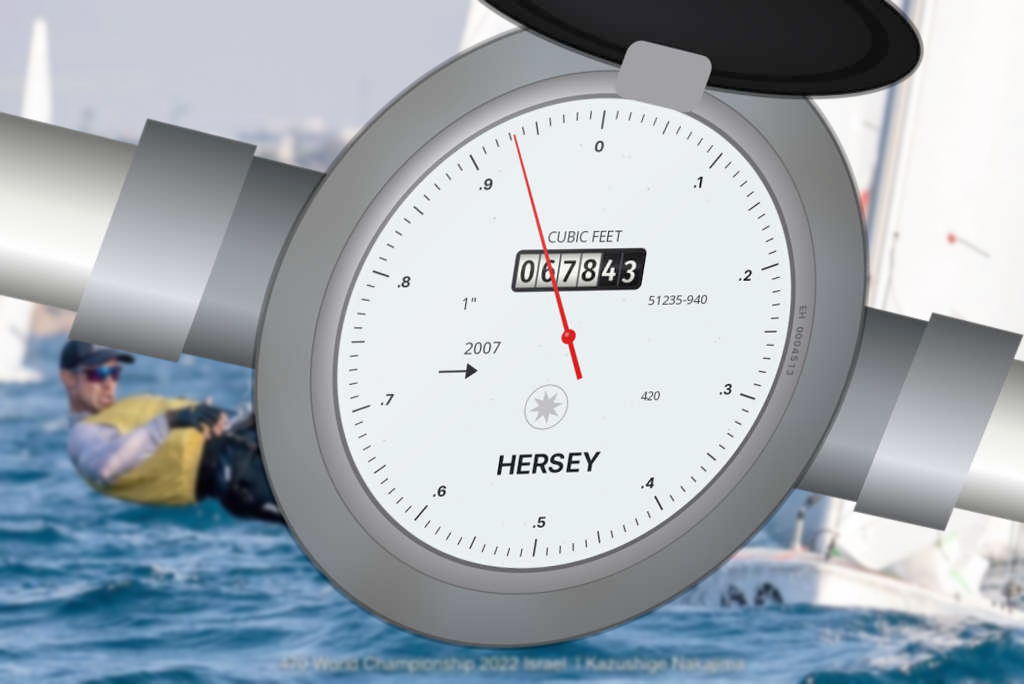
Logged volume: 67842.93 ft³
